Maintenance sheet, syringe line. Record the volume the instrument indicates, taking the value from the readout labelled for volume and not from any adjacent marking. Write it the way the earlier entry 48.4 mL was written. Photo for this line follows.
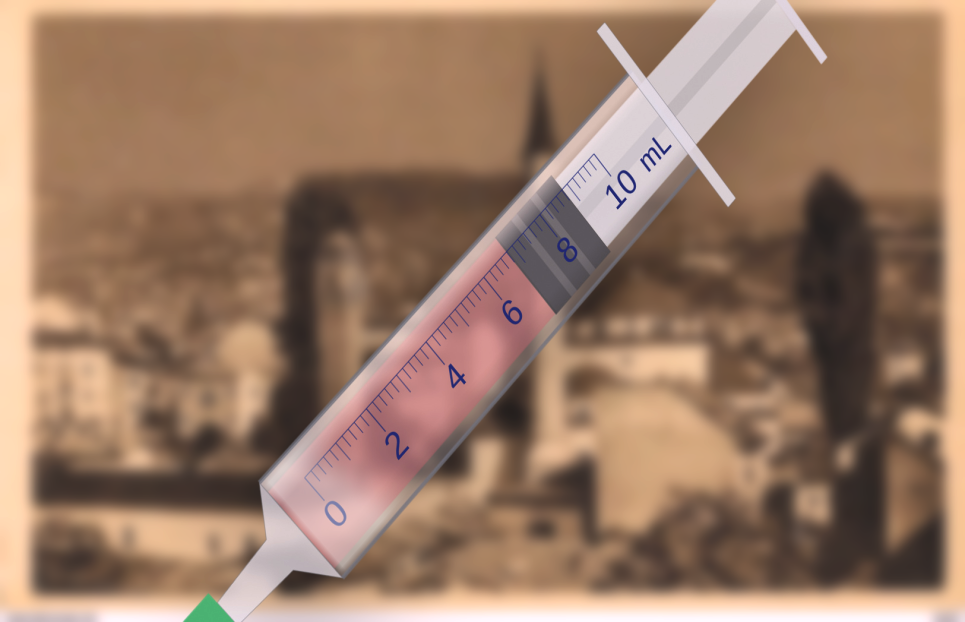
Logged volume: 6.8 mL
